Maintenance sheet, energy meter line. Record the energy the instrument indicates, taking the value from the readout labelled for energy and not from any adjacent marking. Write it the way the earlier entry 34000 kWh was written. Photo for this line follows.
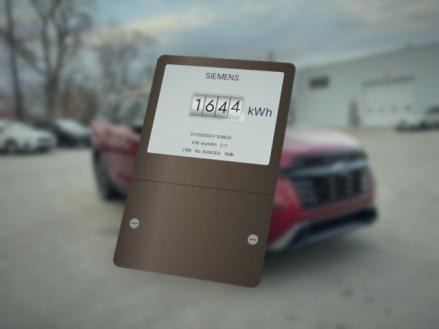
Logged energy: 1644 kWh
